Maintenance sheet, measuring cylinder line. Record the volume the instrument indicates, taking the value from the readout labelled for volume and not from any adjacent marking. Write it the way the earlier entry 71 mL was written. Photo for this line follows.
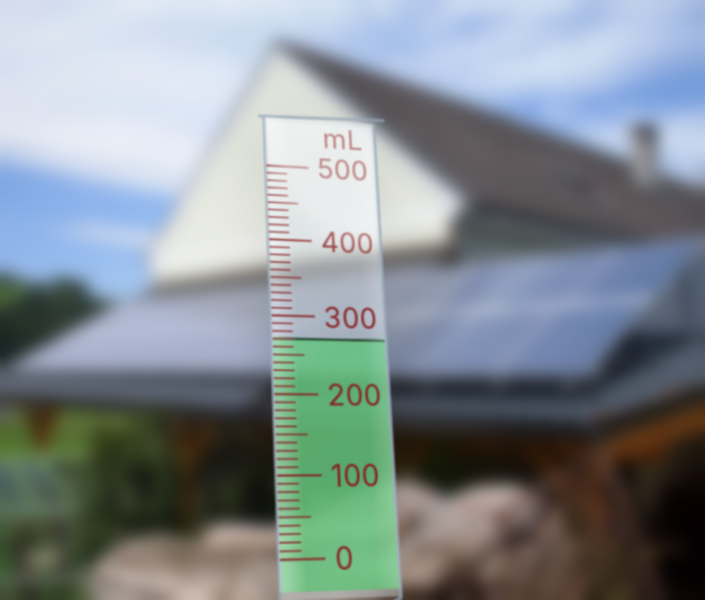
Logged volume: 270 mL
